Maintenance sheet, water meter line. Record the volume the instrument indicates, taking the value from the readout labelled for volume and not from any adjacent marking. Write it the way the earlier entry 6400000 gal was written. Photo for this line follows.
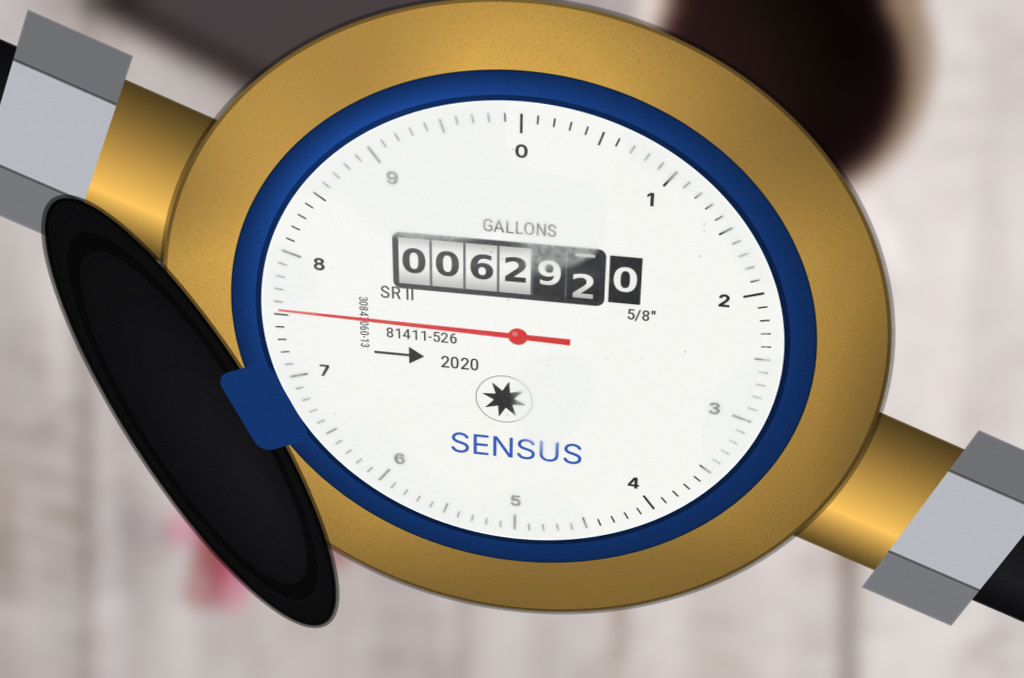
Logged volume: 62917.5 gal
